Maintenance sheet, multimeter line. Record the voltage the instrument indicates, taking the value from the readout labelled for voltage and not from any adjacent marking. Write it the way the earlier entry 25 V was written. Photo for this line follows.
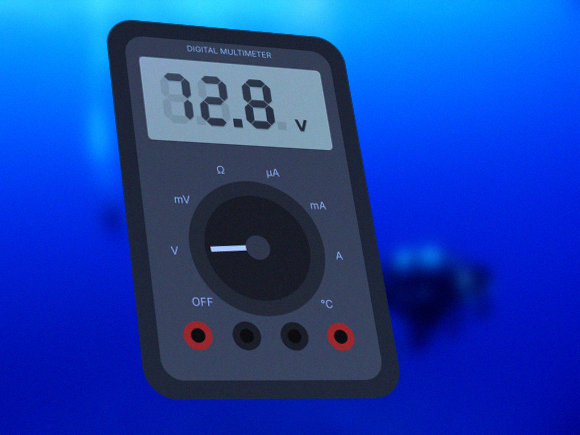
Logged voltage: 72.8 V
